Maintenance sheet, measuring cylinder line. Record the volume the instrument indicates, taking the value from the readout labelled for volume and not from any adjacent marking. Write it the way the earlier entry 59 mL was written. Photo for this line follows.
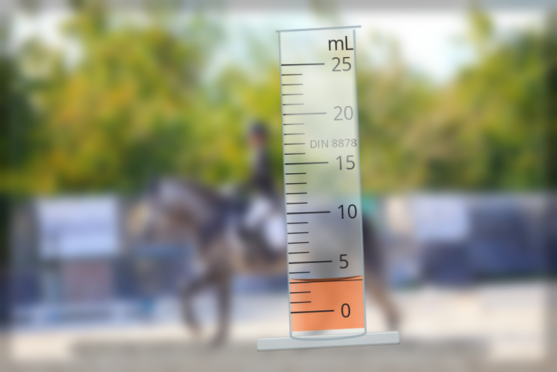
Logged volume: 3 mL
